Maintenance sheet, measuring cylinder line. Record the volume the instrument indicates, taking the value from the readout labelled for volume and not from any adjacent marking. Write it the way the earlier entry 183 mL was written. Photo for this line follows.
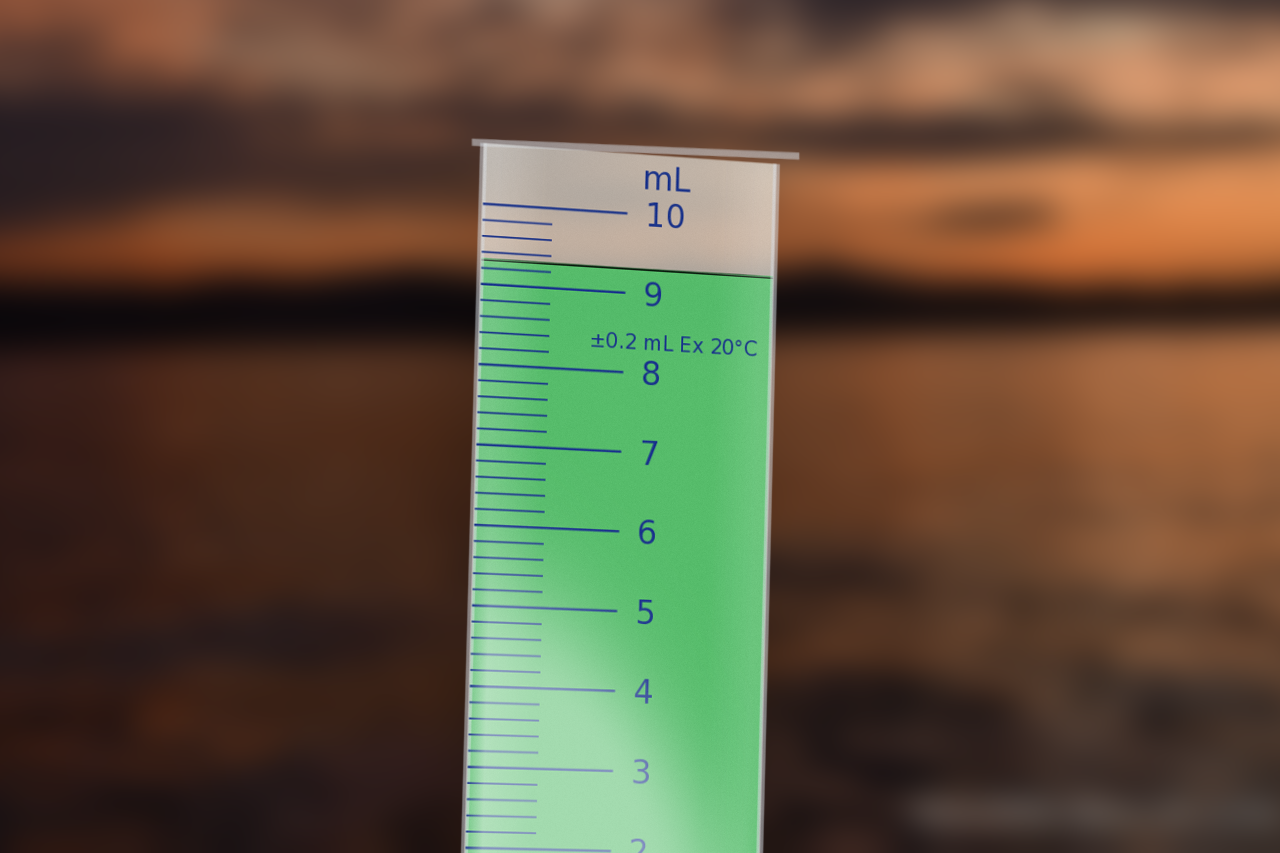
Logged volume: 9.3 mL
